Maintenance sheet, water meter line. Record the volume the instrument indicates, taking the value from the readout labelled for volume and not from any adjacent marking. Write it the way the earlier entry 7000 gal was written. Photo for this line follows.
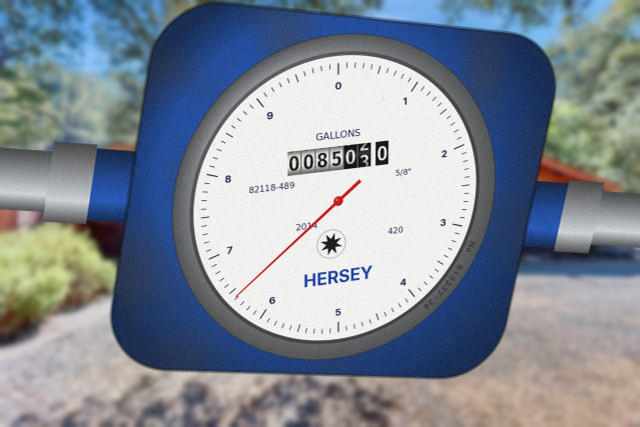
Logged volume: 85026.4 gal
